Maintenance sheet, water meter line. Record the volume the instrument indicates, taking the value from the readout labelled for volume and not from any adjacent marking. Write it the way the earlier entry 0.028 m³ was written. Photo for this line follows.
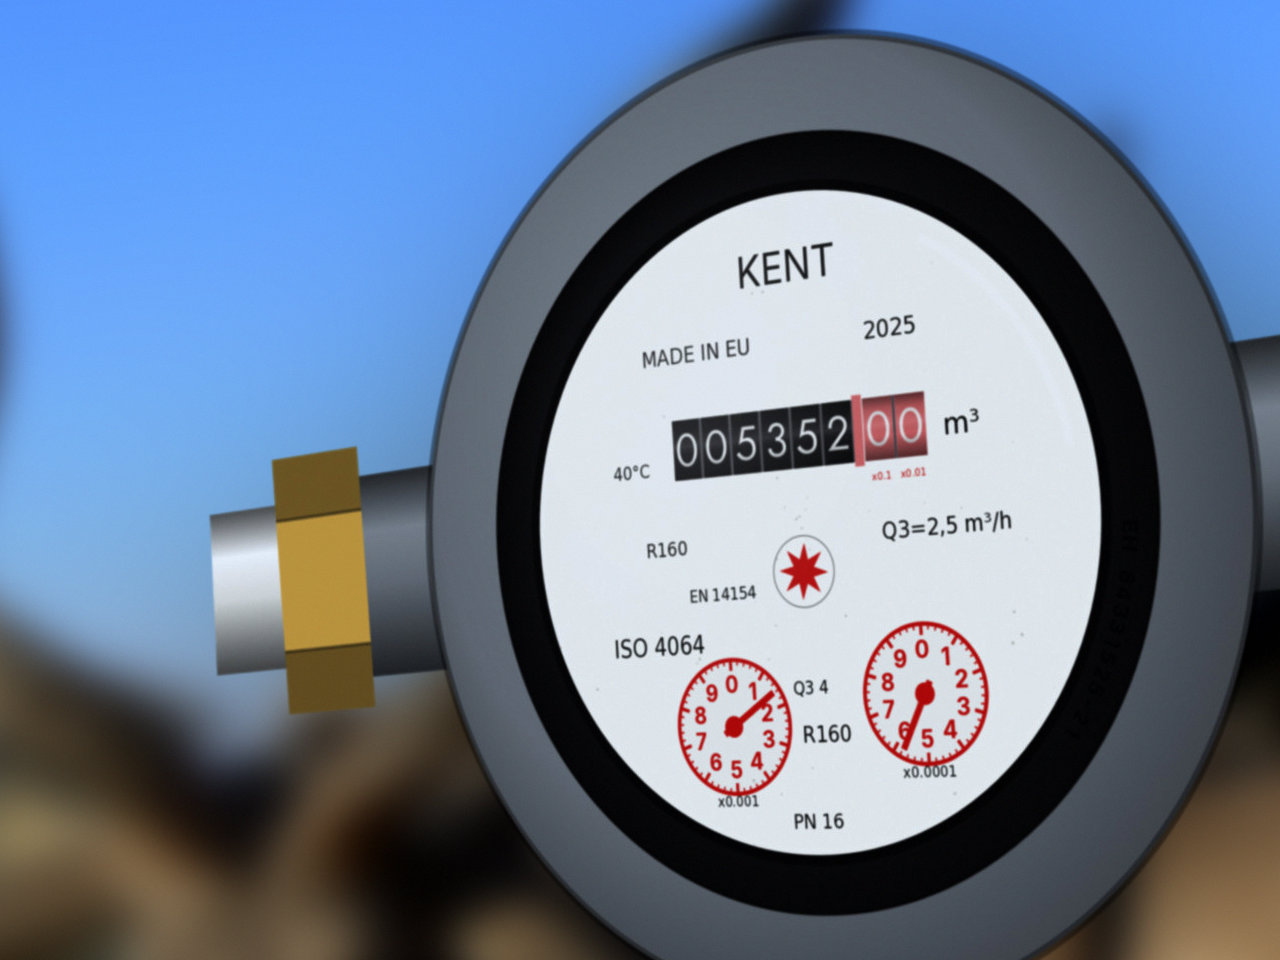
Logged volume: 5352.0015 m³
